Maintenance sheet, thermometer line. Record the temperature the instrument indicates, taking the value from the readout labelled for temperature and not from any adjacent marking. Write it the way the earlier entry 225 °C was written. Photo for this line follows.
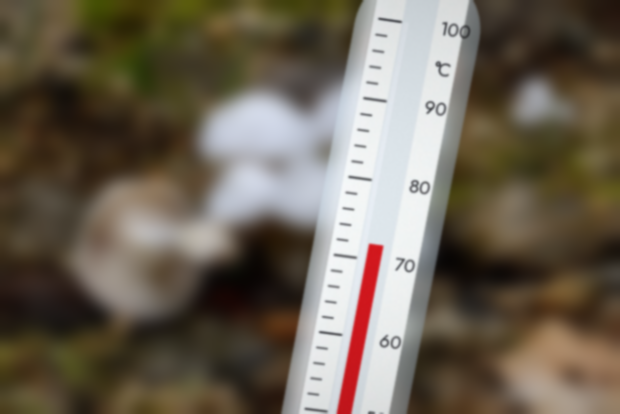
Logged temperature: 72 °C
